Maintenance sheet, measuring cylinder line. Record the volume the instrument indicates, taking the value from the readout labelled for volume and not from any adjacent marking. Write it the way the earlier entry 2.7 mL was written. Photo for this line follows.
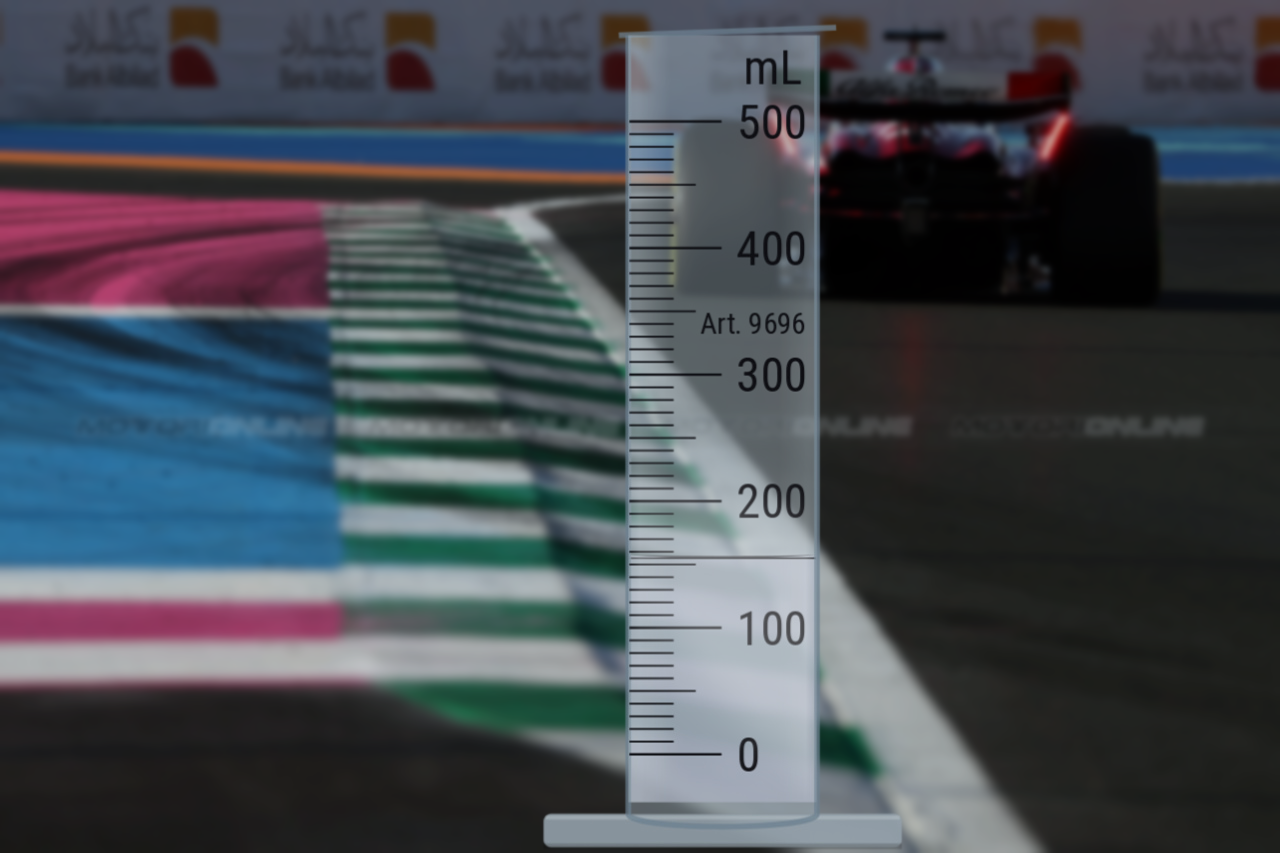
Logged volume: 155 mL
